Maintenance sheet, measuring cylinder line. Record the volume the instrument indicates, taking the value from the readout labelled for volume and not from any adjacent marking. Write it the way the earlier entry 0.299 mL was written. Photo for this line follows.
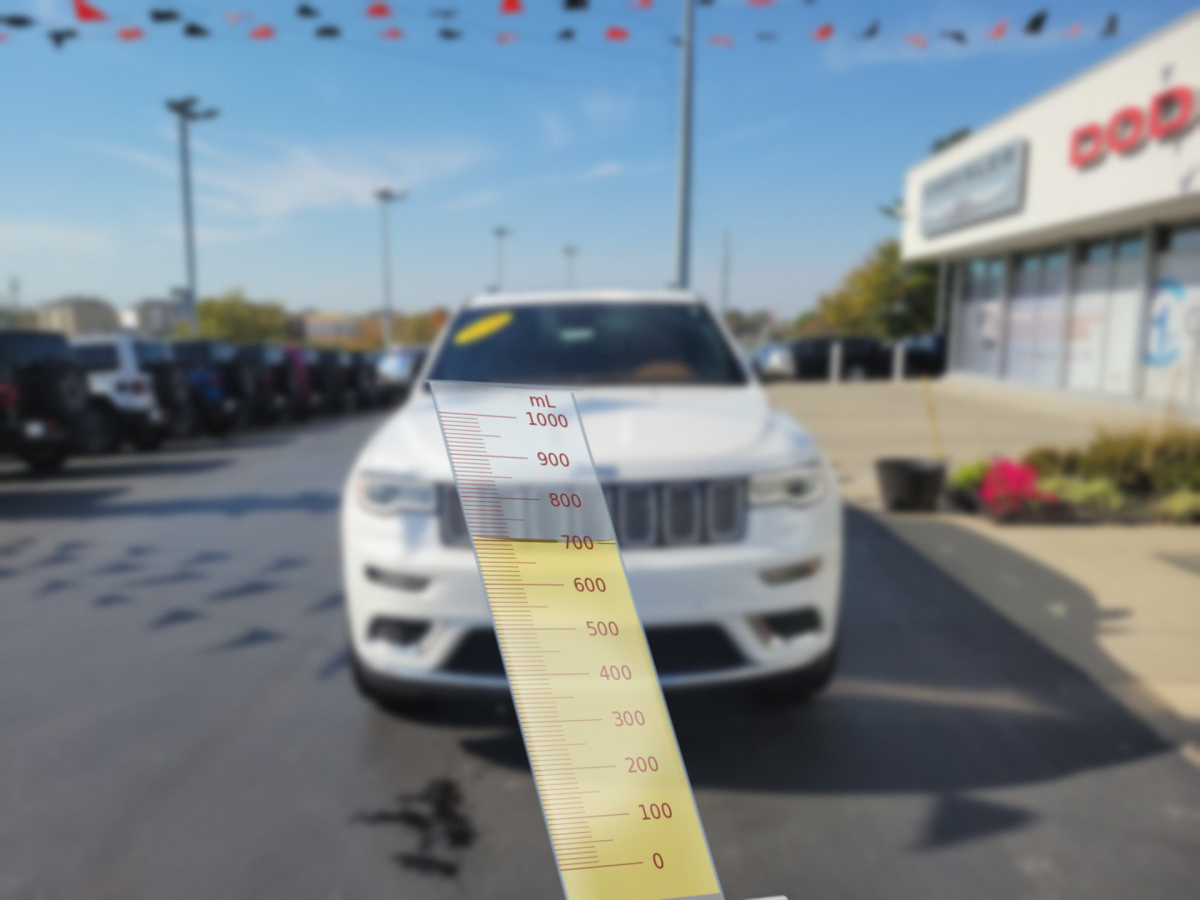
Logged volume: 700 mL
